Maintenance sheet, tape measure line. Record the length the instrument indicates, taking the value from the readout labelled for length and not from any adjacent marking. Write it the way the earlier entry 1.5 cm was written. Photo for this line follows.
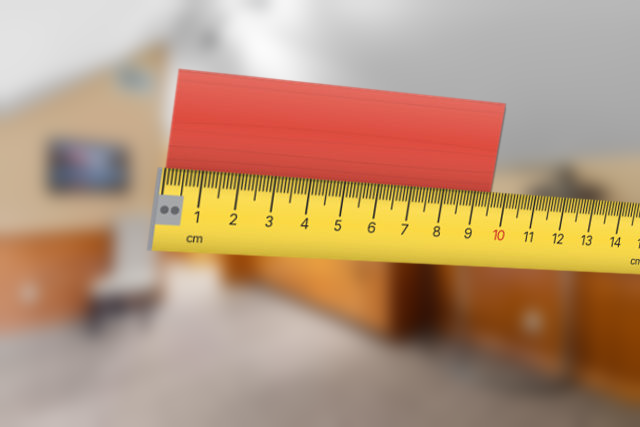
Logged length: 9.5 cm
